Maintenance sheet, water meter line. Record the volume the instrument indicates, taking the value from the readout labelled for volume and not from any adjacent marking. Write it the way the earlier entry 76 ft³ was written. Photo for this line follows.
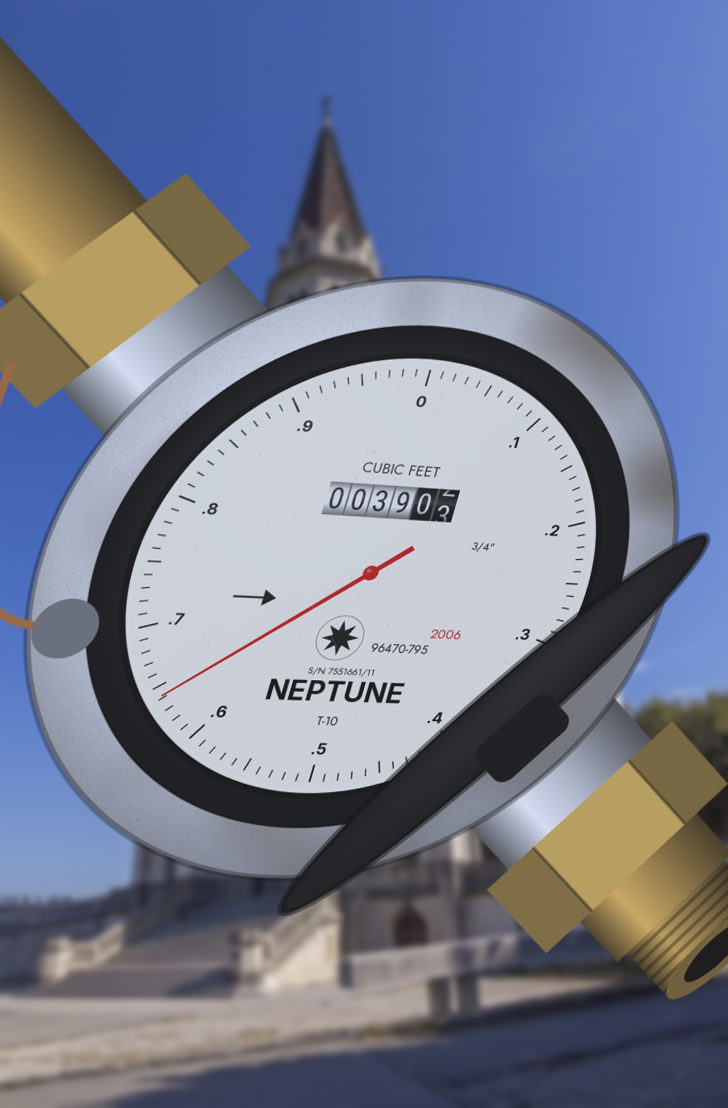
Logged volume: 3902.64 ft³
